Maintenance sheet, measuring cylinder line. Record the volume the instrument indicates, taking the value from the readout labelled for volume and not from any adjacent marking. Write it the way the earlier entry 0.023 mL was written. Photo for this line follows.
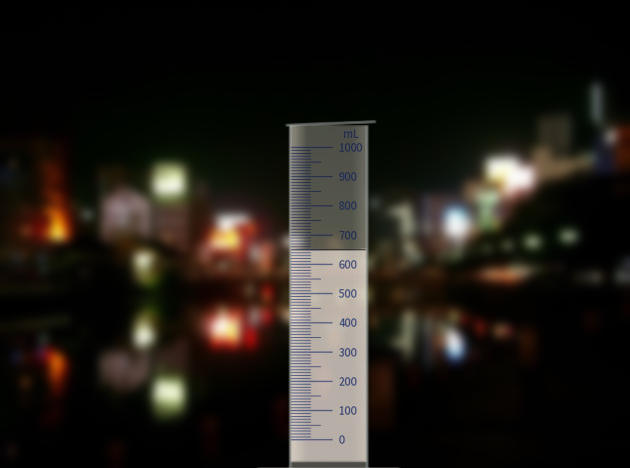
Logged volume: 650 mL
